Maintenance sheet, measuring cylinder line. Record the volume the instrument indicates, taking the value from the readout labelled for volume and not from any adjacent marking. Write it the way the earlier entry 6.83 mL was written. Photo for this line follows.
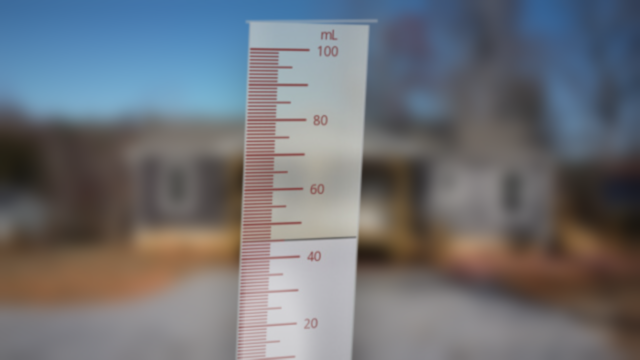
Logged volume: 45 mL
